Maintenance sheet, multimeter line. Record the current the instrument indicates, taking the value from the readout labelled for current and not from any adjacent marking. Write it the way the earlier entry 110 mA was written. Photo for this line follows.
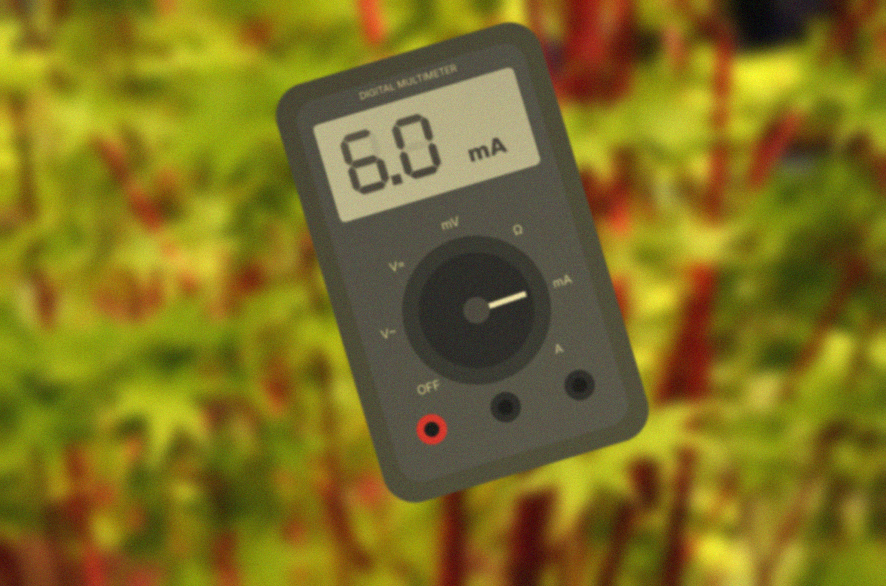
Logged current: 6.0 mA
